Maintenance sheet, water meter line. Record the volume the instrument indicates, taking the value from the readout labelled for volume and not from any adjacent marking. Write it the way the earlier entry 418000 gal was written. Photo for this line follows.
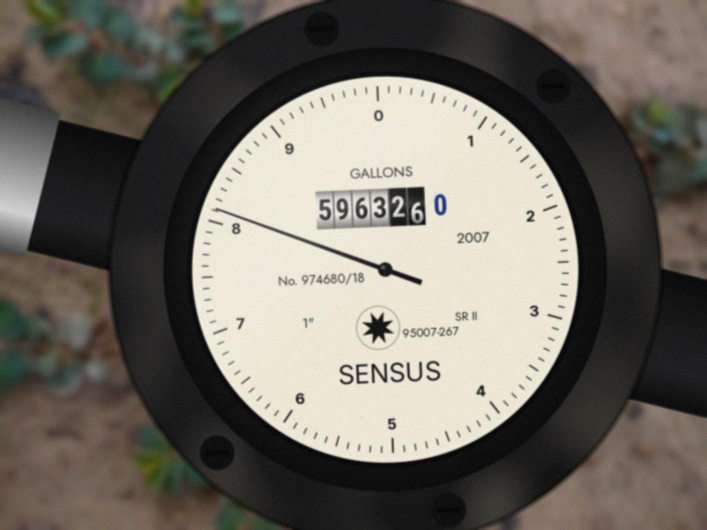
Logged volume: 5963258.1 gal
